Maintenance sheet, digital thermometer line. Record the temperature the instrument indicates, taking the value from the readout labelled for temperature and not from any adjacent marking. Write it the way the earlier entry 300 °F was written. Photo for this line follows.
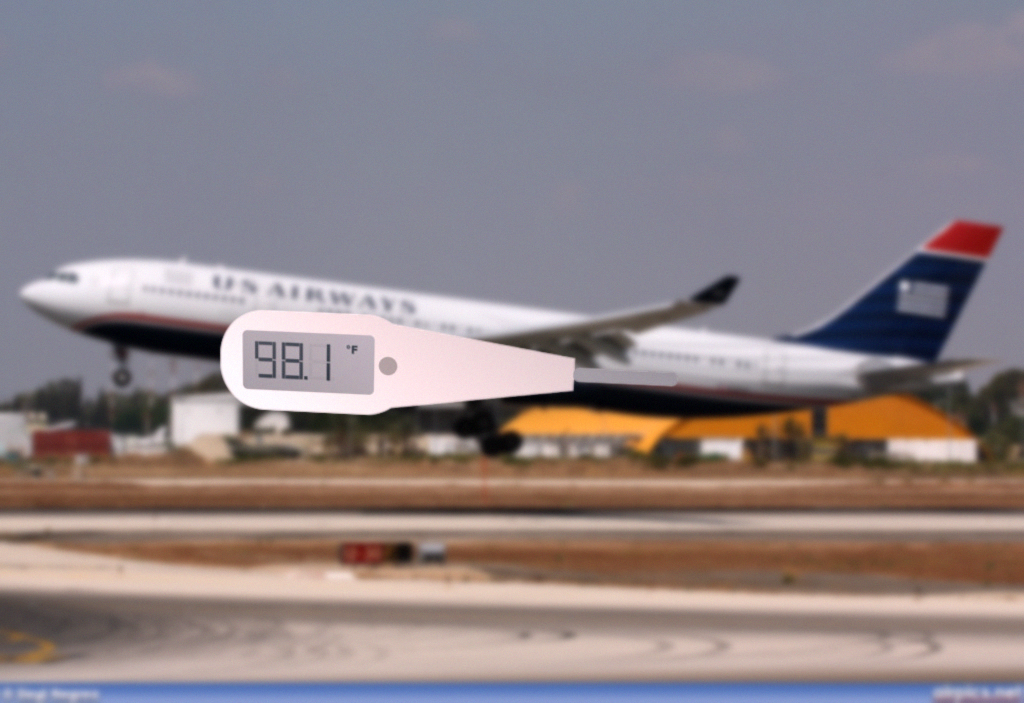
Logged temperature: 98.1 °F
